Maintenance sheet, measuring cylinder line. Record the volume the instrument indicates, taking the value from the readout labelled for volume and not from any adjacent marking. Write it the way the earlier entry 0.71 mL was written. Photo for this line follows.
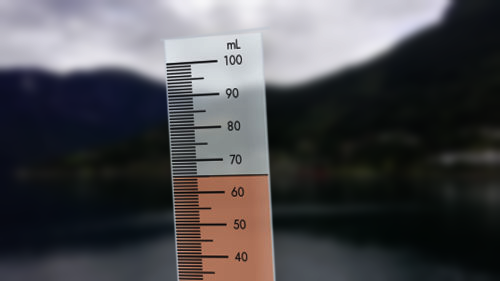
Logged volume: 65 mL
